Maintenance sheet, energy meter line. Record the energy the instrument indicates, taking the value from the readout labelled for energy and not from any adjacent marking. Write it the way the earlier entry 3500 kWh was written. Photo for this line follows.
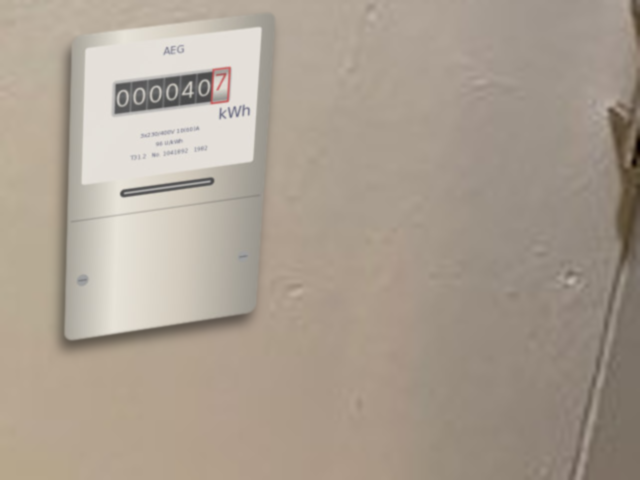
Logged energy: 40.7 kWh
